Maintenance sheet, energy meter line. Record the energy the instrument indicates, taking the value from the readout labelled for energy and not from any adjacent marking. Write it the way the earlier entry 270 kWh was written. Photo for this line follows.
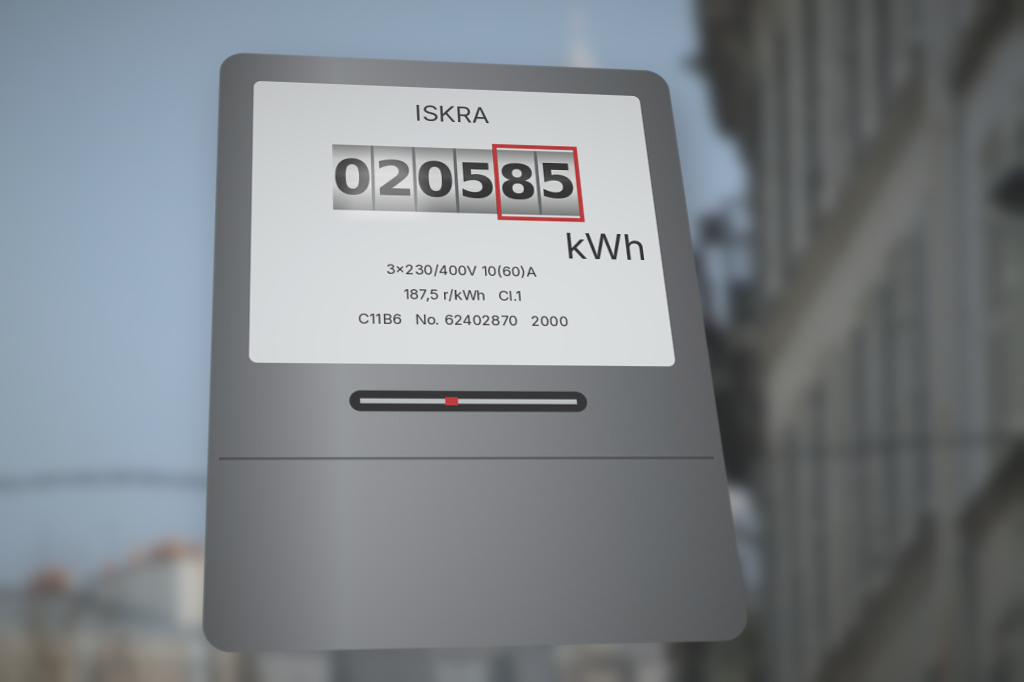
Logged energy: 205.85 kWh
